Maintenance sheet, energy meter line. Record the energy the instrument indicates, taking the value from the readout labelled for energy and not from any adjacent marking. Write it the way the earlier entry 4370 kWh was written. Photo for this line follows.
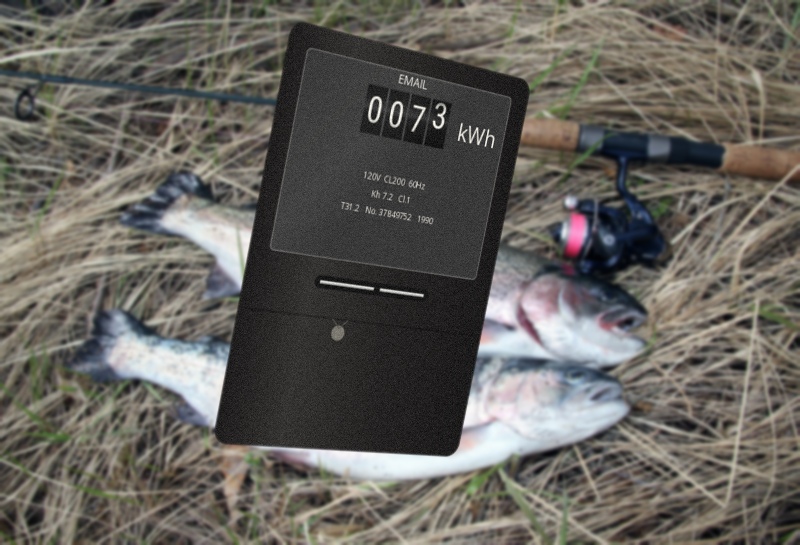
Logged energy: 73 kWh
